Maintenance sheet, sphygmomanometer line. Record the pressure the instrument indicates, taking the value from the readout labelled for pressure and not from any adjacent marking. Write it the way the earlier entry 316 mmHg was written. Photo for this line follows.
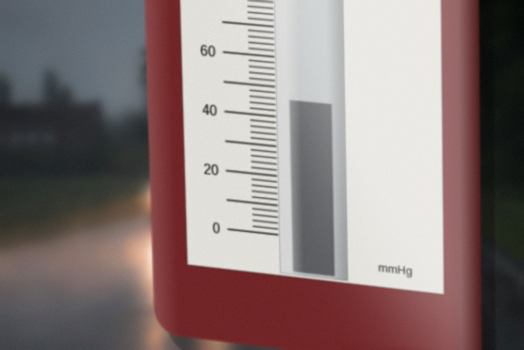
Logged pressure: 46 mmHg
